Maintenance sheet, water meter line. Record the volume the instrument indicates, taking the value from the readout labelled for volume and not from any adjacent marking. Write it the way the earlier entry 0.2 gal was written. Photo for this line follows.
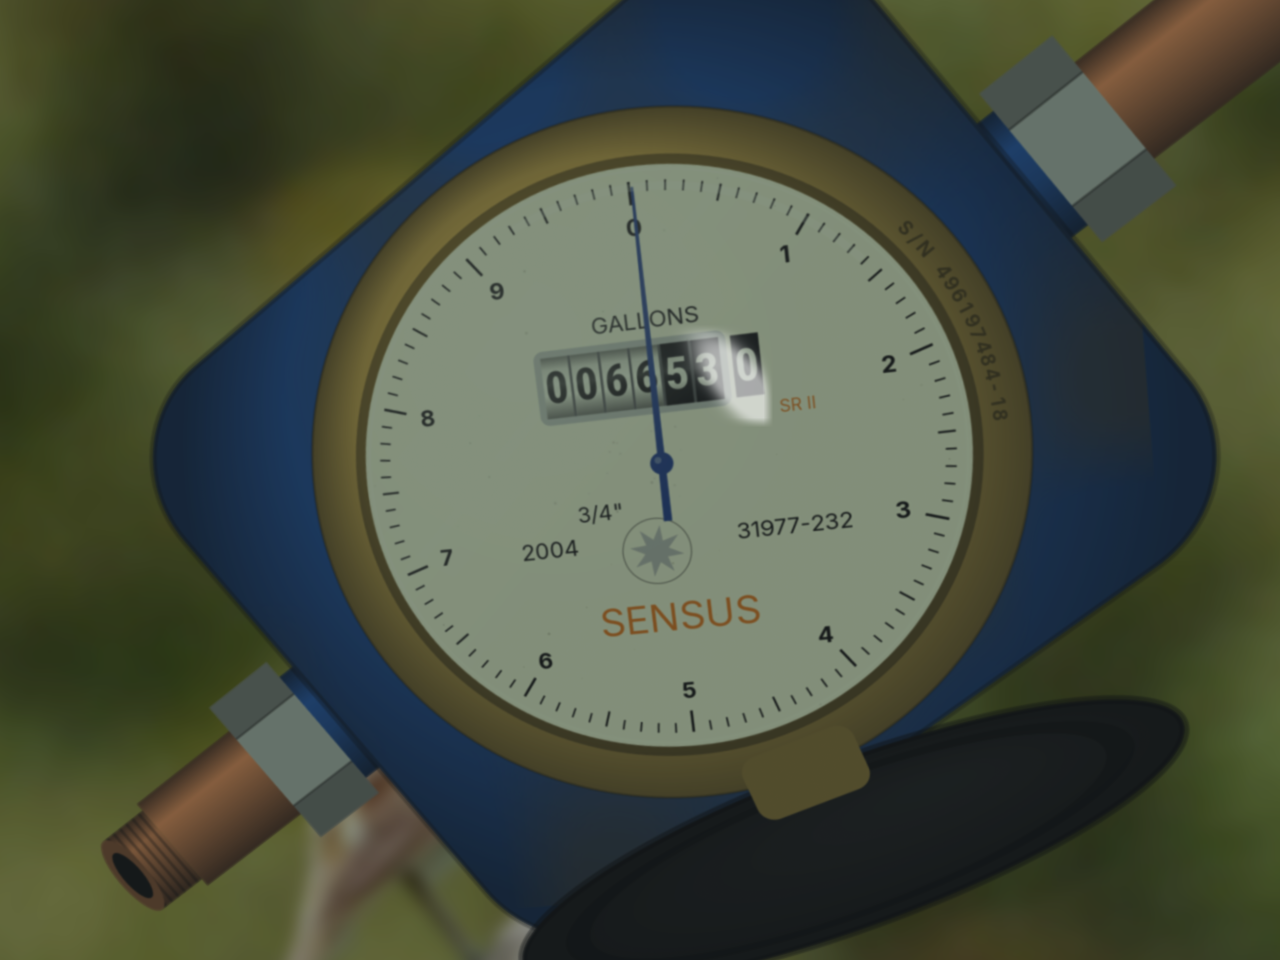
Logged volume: 66530.0 gal
